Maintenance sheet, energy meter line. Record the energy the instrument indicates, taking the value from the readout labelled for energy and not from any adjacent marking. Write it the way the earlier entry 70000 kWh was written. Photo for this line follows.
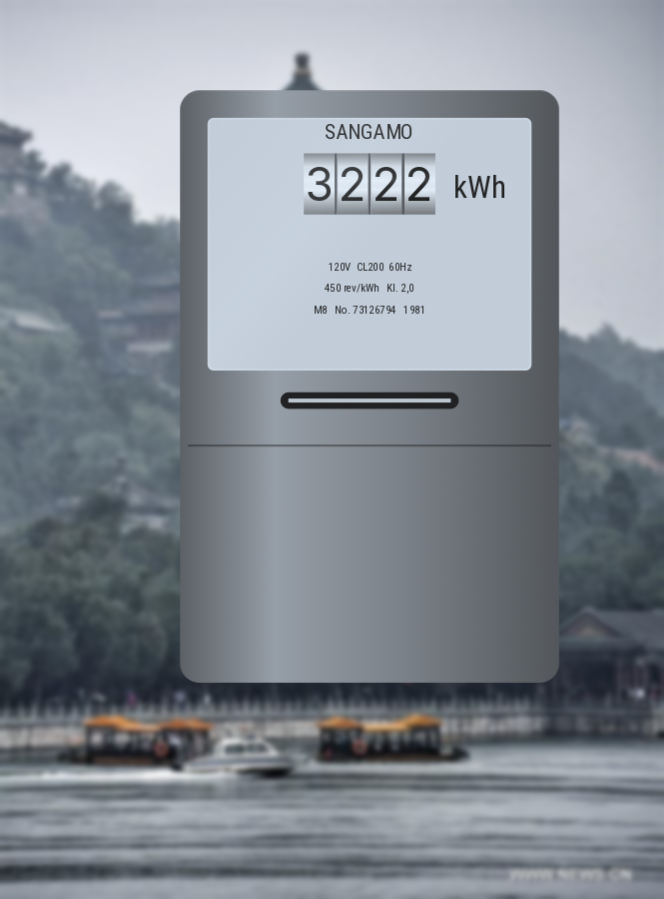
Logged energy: 3222 kWh
